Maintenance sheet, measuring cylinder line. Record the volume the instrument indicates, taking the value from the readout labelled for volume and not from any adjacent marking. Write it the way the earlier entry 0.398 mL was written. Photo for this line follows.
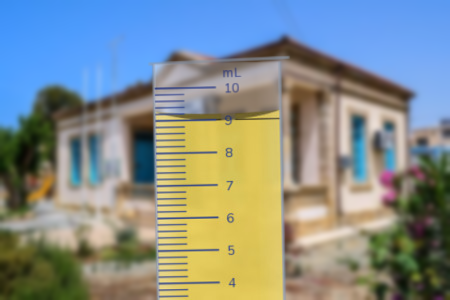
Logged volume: 9 mL
